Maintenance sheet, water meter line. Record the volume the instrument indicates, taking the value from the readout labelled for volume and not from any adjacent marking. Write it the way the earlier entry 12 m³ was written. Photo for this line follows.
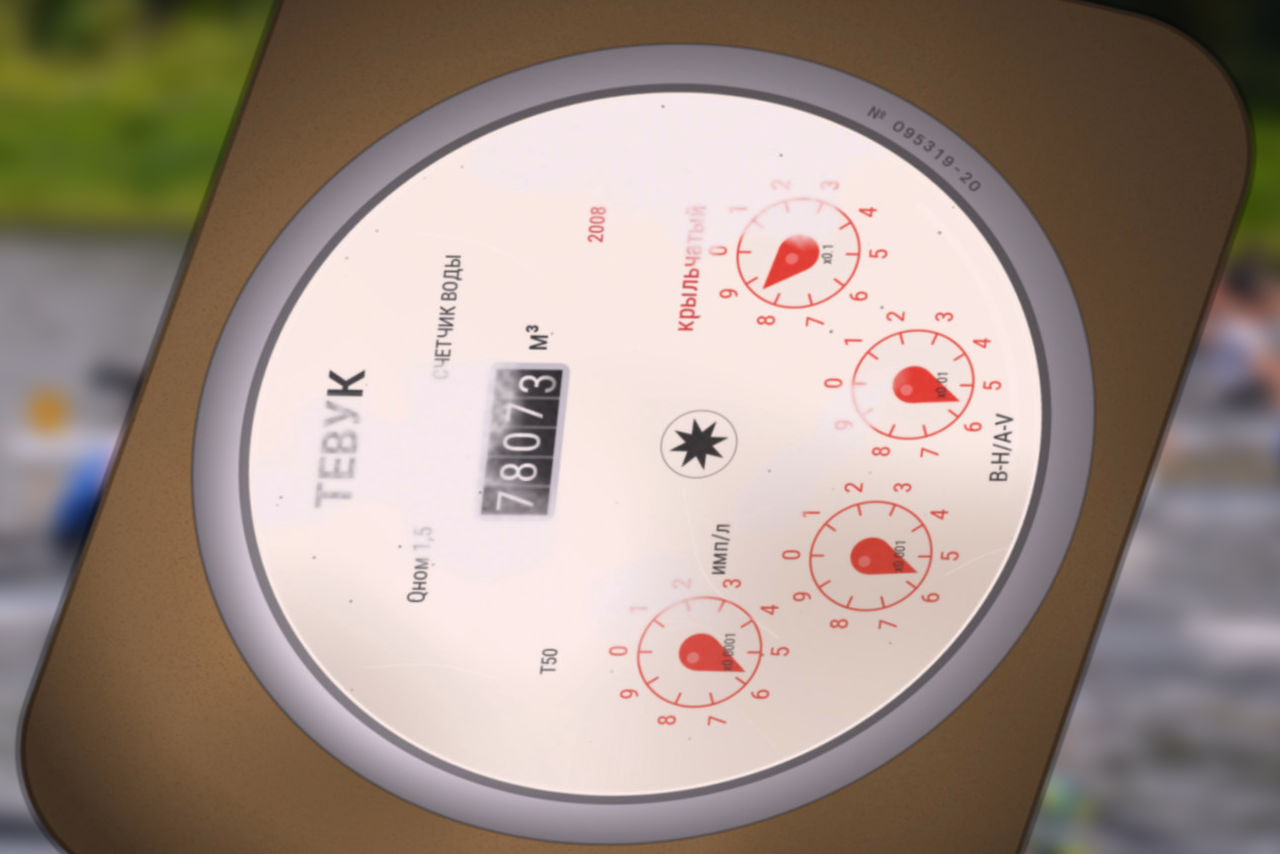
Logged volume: 78072.8555 m³
